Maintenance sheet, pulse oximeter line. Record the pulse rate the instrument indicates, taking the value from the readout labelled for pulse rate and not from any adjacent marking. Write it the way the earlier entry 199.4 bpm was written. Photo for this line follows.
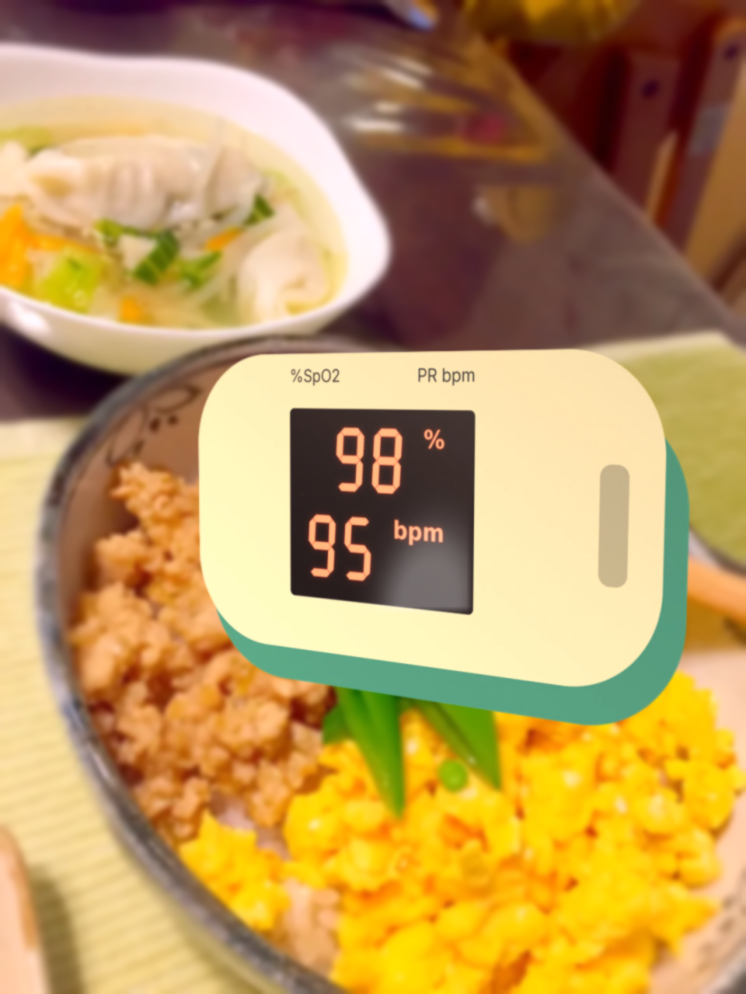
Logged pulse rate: 95 bpm
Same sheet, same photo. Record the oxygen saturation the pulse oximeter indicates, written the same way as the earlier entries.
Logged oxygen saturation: 98 %
